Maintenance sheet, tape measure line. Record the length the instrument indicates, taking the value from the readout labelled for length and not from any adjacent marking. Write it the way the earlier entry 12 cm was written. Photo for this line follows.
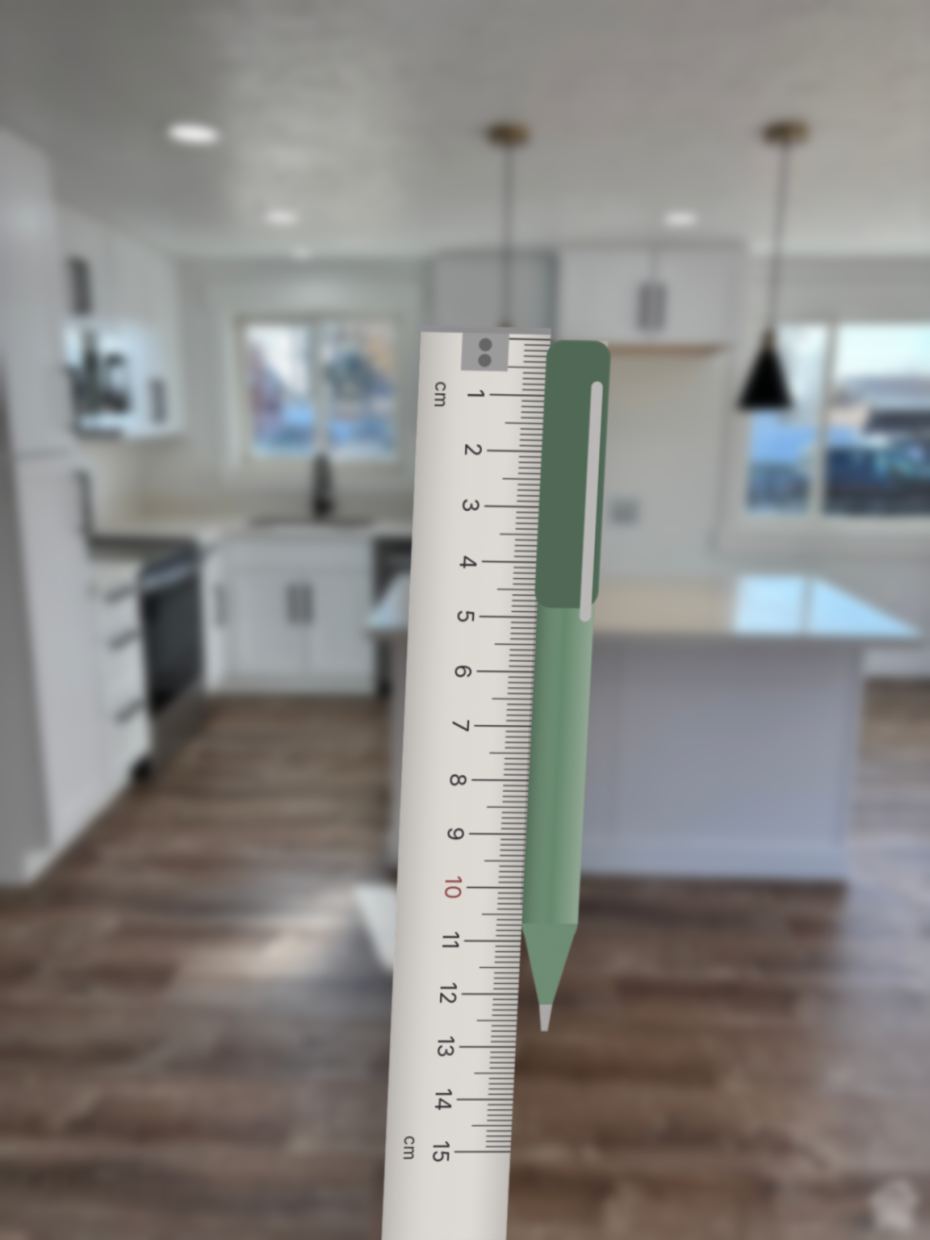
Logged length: 12.7 cm
